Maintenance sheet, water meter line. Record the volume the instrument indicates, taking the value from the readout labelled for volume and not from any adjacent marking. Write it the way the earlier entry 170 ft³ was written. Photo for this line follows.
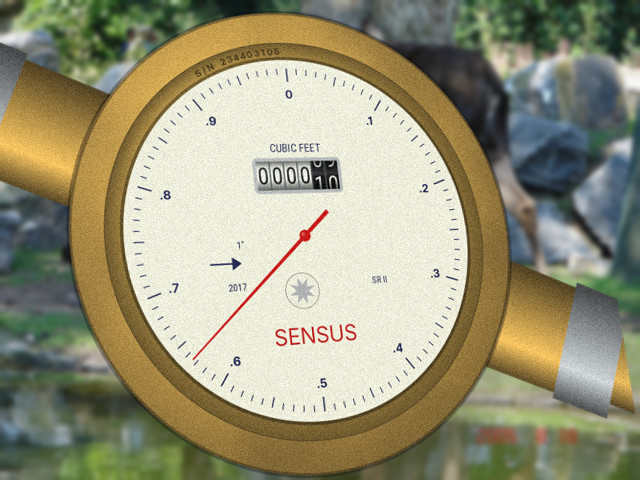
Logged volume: 9.63 ft³
